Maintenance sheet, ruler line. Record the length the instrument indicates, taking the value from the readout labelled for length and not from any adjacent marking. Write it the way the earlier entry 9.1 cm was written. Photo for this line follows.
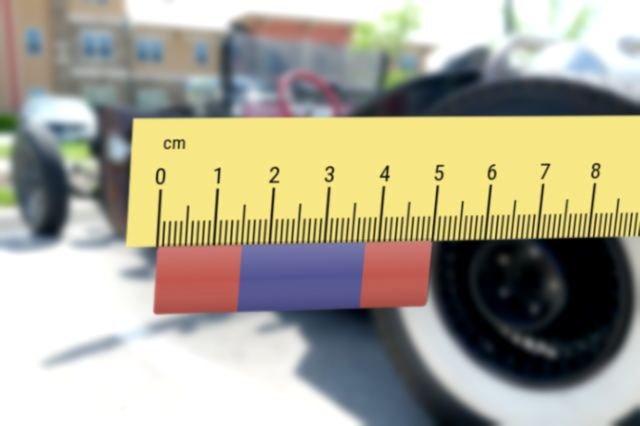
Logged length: 5 cm
